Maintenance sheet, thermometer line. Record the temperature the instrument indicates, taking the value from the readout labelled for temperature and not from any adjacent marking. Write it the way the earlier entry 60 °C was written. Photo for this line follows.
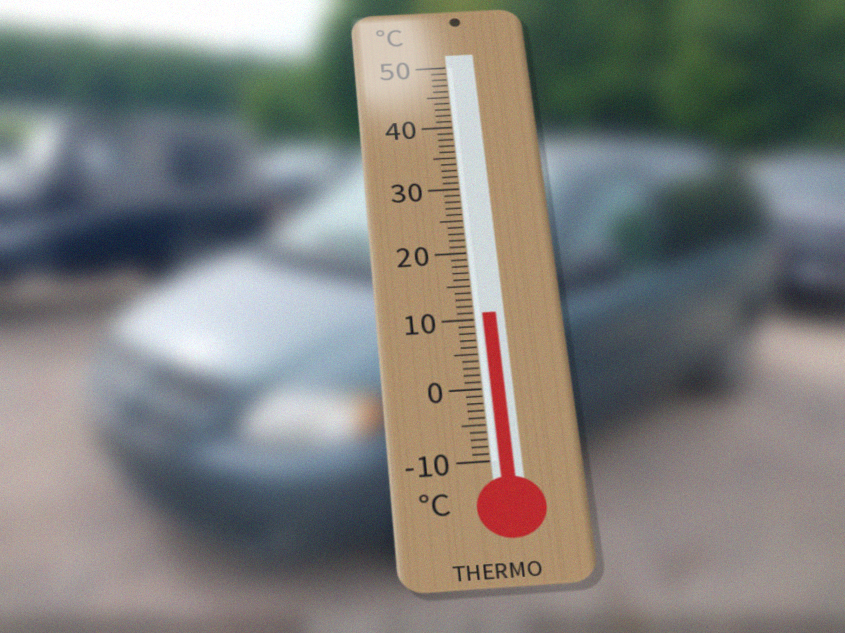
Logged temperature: 11 °C
